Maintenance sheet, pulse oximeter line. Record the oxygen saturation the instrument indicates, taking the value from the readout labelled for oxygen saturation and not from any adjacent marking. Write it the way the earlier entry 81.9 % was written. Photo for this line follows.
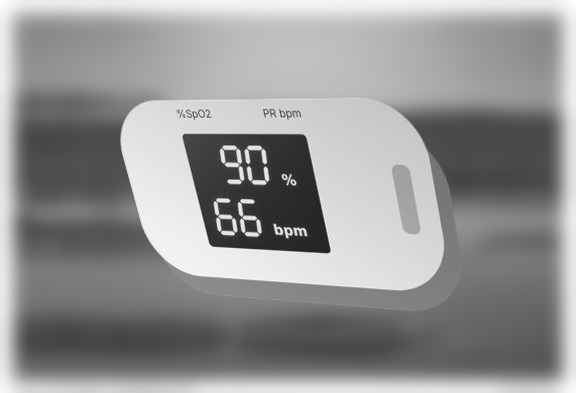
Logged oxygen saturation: 90 %
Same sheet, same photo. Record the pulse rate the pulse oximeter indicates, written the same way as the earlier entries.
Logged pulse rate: 66 bpm
